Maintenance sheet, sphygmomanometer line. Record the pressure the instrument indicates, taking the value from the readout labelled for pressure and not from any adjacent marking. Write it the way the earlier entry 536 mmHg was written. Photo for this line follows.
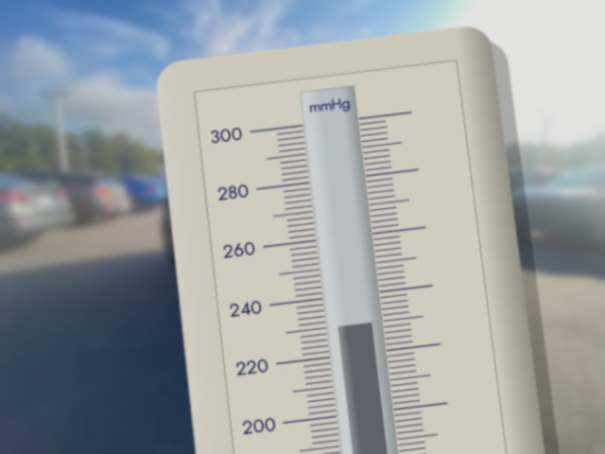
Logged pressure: 230 mmHg
